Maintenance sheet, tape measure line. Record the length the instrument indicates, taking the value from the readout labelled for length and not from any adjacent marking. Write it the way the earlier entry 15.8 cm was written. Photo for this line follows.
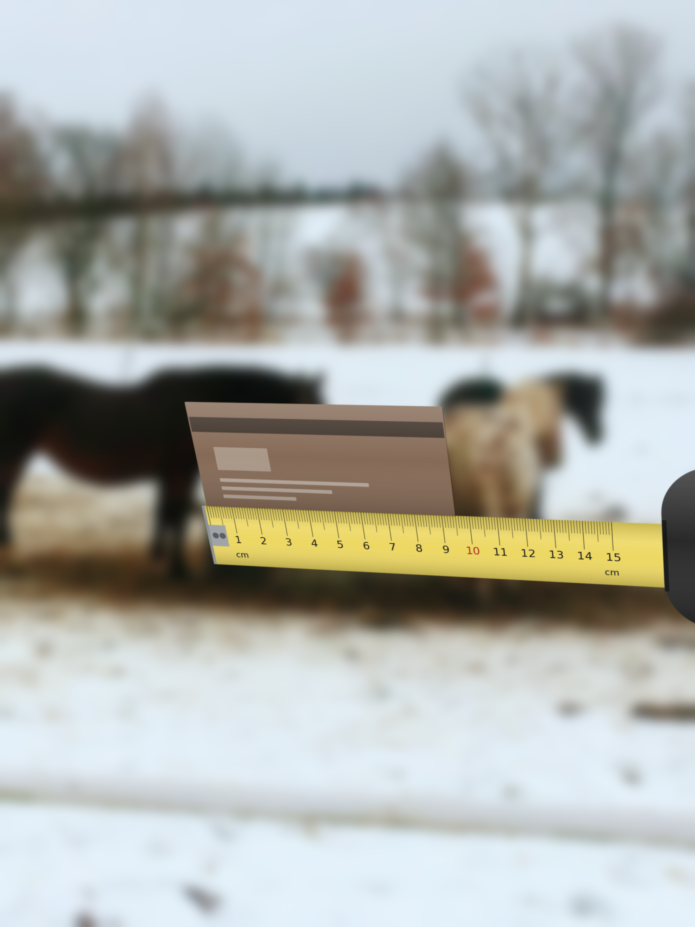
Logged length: 9.5 cm
